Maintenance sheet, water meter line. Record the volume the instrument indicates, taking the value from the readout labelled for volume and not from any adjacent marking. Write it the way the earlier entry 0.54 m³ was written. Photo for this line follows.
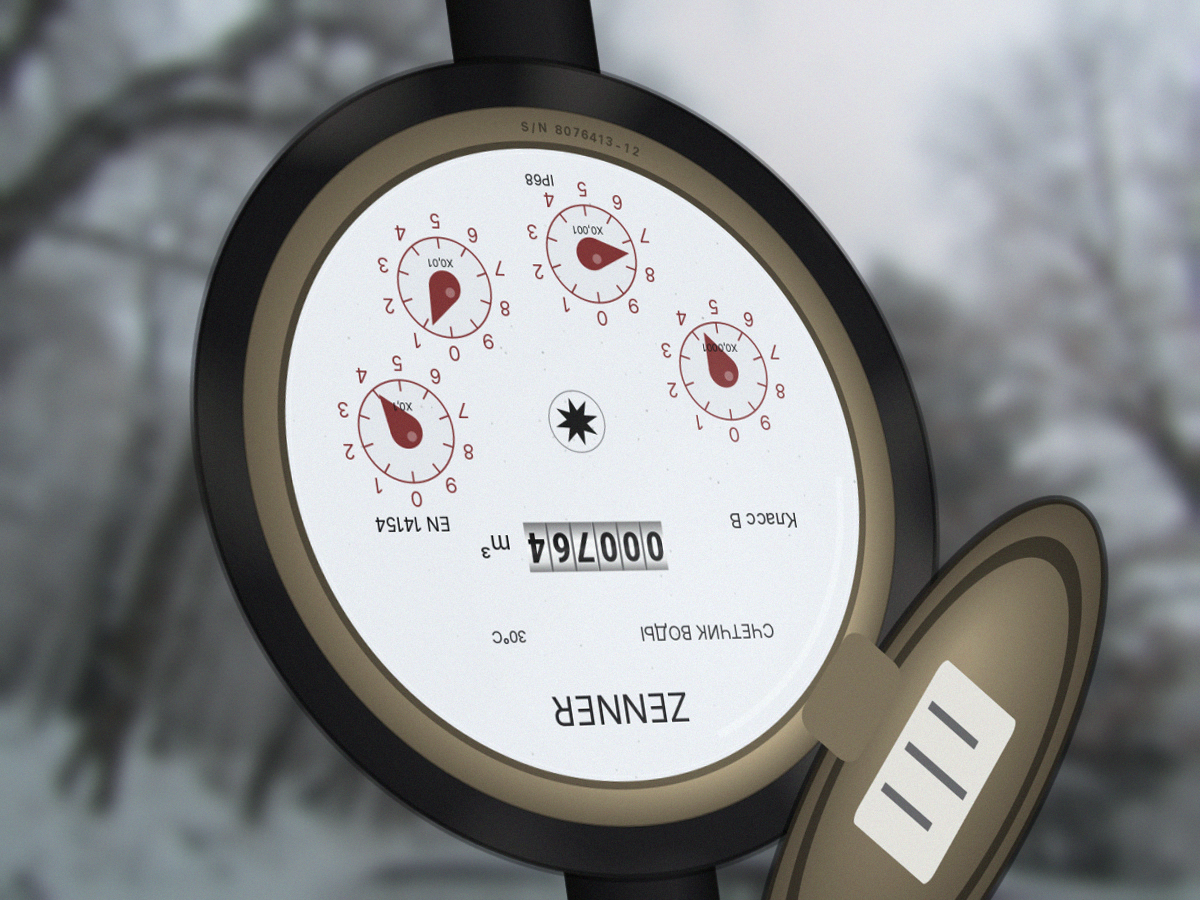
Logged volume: 764.4074 m³
